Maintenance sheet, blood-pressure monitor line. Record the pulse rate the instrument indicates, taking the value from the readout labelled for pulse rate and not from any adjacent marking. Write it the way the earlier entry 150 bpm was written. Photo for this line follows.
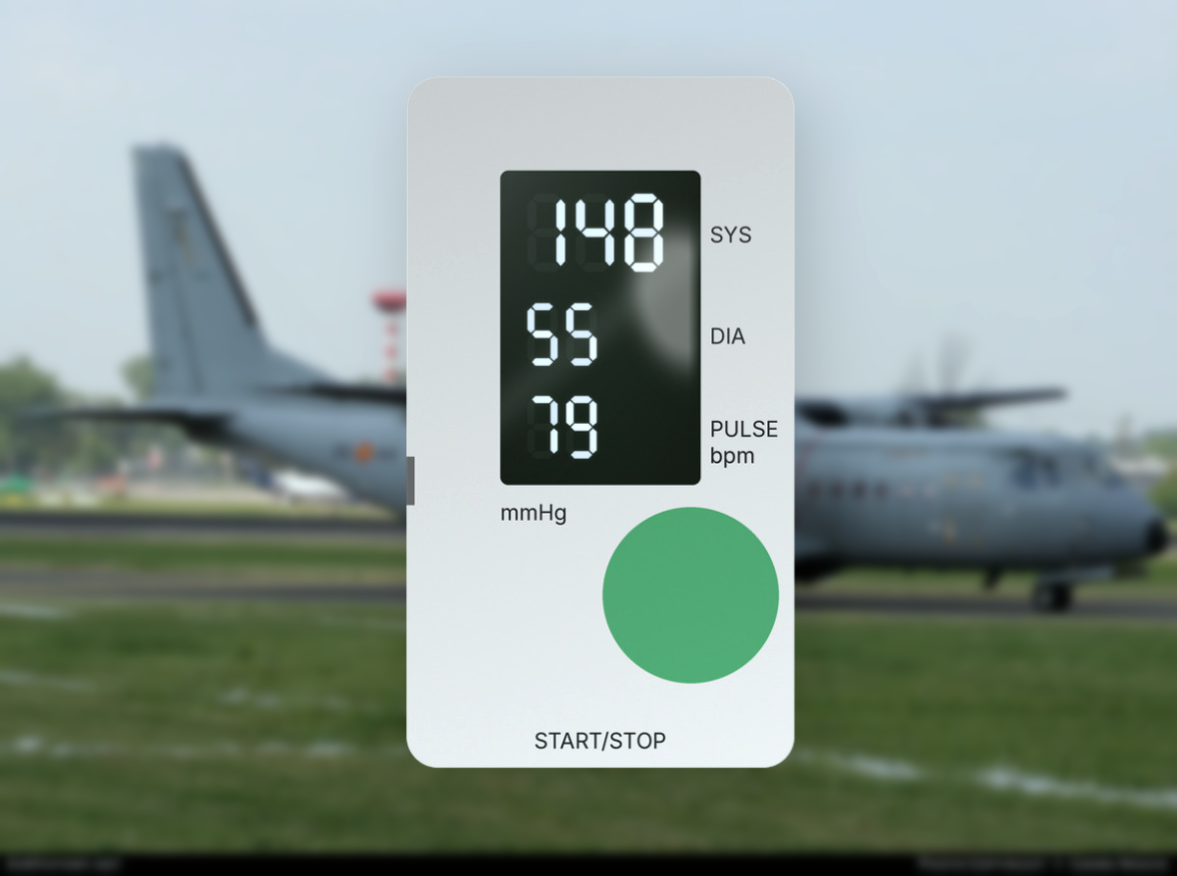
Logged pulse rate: 79 bpm
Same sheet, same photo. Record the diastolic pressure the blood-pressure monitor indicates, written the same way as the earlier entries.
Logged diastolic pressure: 55 mmHg
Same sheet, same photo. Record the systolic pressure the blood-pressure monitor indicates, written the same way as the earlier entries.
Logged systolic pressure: 148 mmHg
